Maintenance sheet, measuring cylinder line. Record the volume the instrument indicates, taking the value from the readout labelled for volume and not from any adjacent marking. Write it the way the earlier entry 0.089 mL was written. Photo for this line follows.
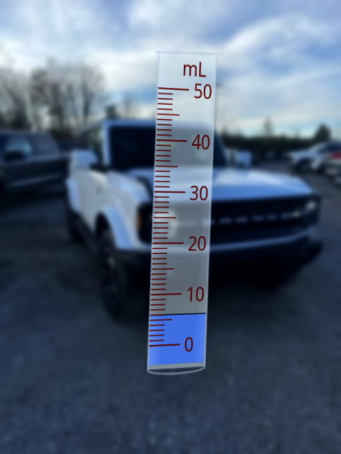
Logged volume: 6 mL
